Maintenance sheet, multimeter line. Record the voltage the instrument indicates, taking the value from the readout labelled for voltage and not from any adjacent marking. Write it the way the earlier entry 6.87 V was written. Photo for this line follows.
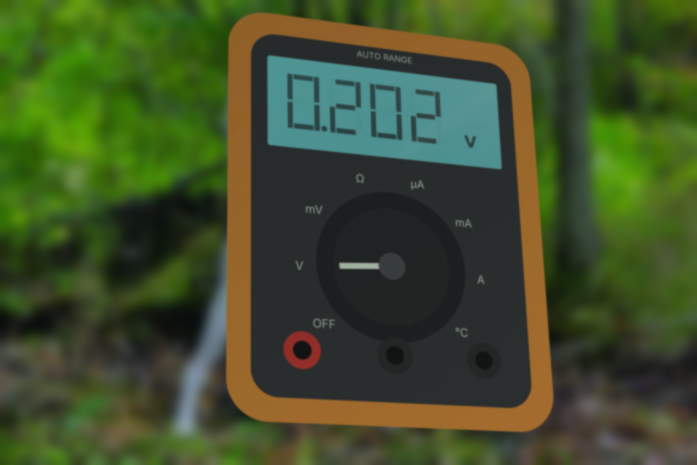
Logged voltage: 0.202 V
